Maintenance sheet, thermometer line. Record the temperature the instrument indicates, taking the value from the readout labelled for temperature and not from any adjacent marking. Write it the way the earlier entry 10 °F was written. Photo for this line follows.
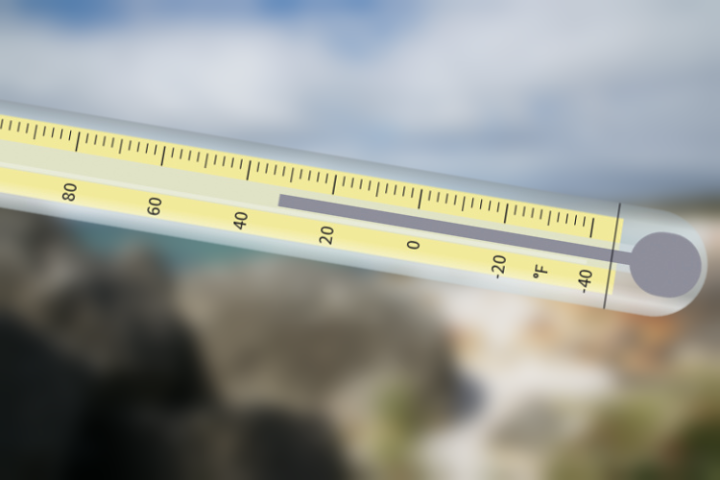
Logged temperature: 32 °F
